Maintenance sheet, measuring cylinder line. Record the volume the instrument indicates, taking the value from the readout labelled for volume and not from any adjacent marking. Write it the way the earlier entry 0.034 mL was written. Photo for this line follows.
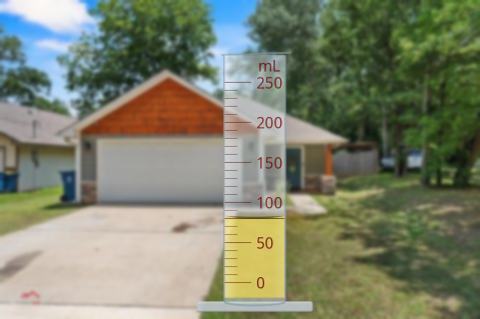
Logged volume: 80 mL
